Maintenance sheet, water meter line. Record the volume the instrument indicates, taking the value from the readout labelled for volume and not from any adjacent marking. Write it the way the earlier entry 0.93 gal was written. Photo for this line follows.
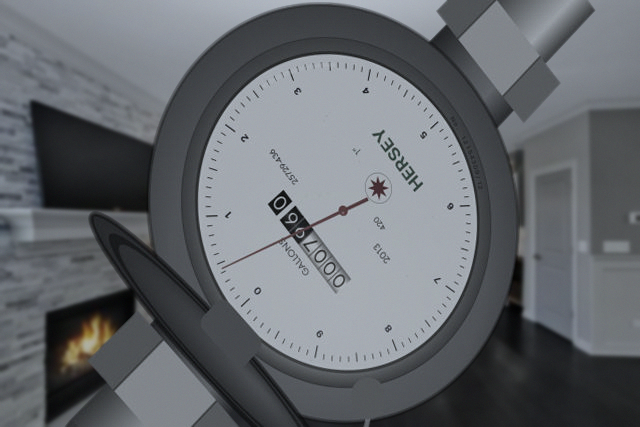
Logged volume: 7960.4 gal
